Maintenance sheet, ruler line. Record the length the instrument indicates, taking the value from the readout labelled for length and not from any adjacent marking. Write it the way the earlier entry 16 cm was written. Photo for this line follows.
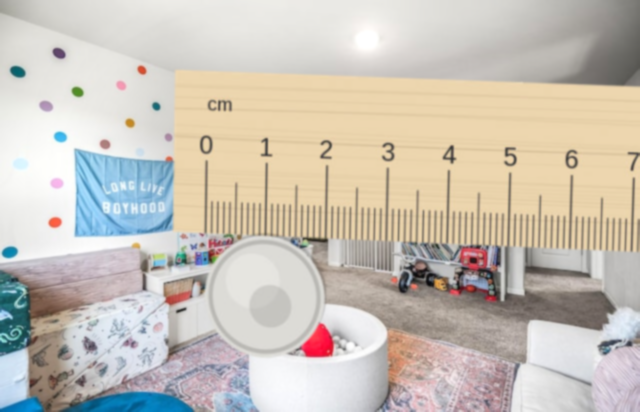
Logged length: 2 cm
